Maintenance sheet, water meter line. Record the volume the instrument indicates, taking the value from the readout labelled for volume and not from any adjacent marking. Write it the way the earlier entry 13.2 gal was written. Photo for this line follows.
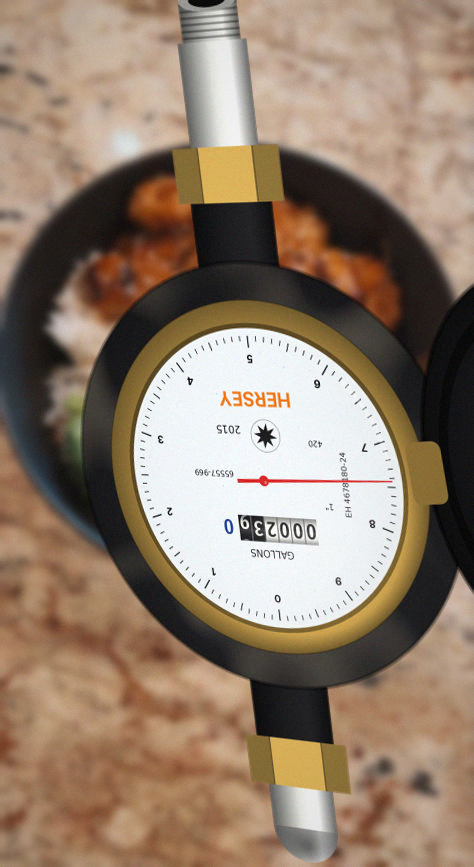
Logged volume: 2387.4 gal
